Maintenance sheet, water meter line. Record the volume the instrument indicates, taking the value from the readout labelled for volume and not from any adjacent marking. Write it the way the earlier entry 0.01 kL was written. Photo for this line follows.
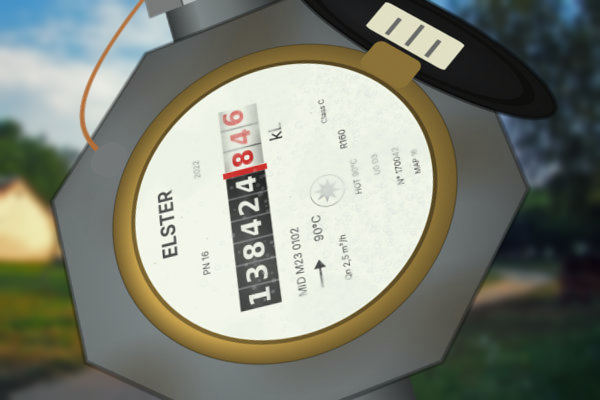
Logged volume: 138424.846 kL
